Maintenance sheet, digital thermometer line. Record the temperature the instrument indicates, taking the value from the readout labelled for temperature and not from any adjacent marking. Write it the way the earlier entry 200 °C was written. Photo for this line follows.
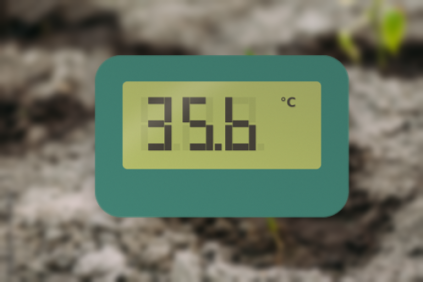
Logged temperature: 35.6 °C
